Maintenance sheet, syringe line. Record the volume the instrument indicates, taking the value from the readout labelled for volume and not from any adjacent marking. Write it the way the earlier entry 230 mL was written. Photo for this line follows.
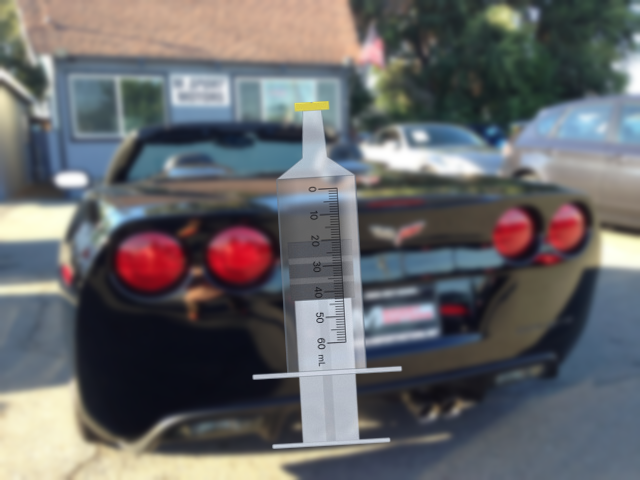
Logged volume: 20 mL
